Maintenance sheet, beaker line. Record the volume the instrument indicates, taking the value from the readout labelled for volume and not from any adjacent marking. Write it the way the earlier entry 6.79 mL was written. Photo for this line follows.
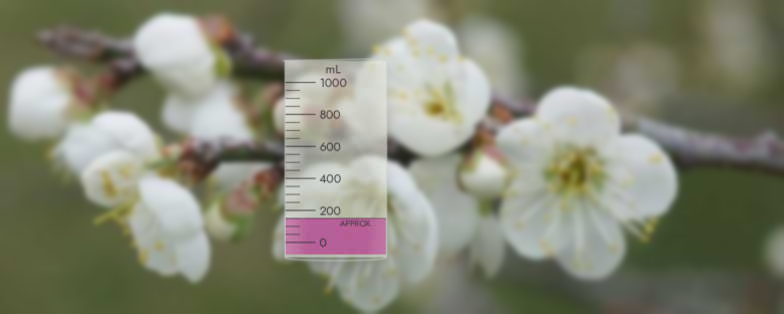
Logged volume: 150 mL
